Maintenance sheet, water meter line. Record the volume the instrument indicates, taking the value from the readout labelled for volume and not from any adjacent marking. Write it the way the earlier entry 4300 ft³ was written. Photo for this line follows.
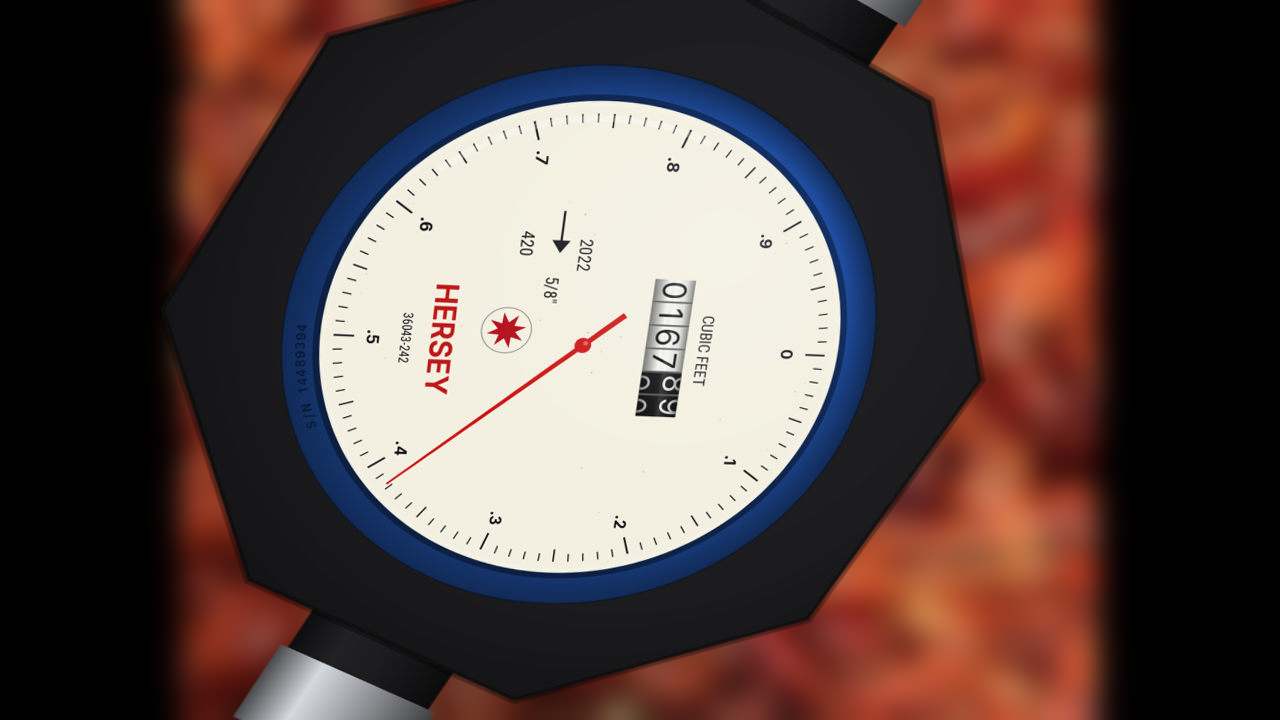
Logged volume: 16789.38 ft³
